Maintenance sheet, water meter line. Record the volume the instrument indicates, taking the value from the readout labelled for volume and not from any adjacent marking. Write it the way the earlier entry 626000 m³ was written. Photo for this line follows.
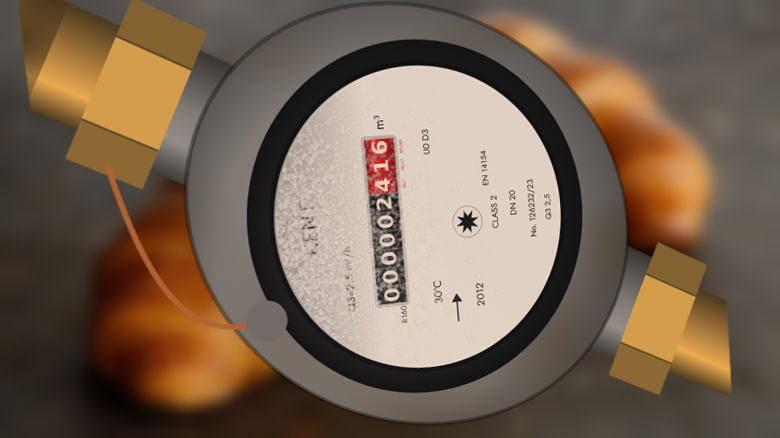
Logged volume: 2.416 m³
